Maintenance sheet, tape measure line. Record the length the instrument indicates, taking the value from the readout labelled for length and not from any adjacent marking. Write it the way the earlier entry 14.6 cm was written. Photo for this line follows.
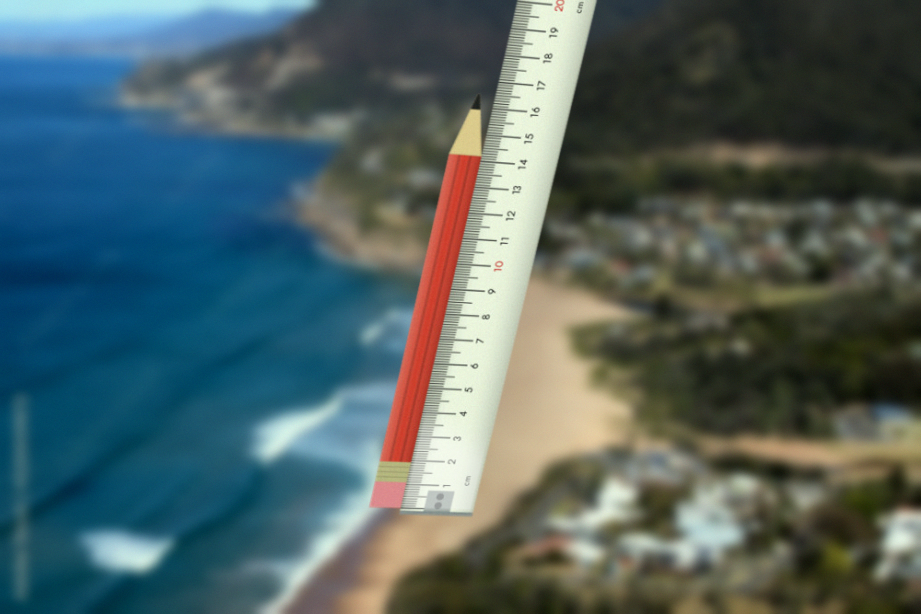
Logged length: 16.5 cm
